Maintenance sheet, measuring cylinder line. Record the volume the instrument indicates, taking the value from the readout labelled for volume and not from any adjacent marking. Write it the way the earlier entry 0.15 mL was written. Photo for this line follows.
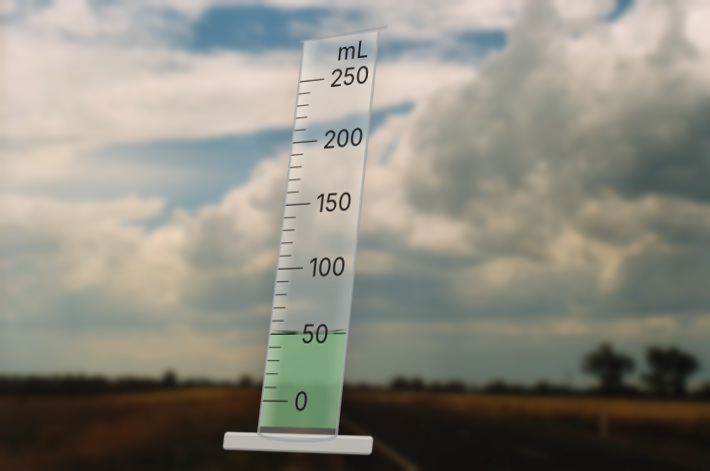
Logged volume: 50 mL
